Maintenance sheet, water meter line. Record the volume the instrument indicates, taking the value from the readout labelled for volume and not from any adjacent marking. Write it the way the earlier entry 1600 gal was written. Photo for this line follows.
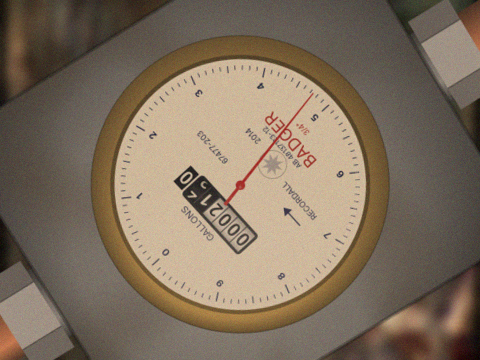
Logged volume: 2124.7 gal
